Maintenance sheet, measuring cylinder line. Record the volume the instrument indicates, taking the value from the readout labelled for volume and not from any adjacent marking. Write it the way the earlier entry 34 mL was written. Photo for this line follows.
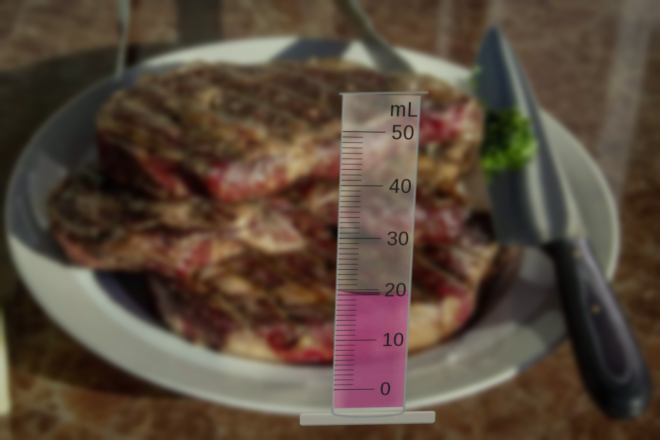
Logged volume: 19 mL
